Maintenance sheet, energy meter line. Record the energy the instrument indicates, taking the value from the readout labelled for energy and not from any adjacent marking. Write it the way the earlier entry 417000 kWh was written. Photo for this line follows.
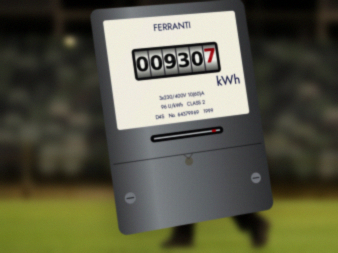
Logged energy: 930.7 kWh
